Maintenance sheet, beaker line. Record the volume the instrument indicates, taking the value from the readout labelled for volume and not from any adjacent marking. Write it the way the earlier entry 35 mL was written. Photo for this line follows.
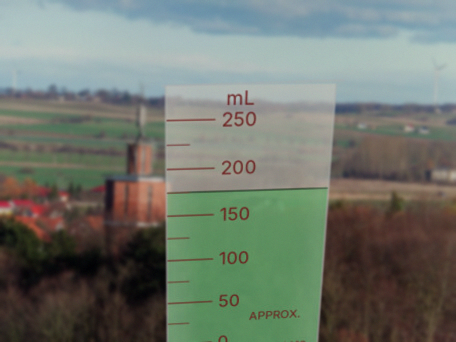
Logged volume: 175 mL
